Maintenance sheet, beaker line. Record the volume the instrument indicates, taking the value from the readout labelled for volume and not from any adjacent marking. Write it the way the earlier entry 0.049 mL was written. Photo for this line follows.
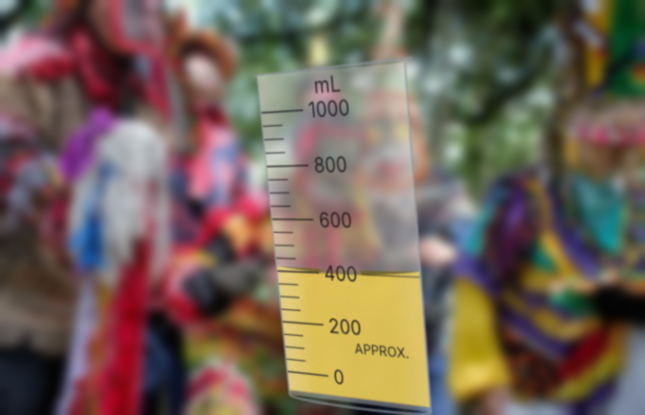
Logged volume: 400 mL
